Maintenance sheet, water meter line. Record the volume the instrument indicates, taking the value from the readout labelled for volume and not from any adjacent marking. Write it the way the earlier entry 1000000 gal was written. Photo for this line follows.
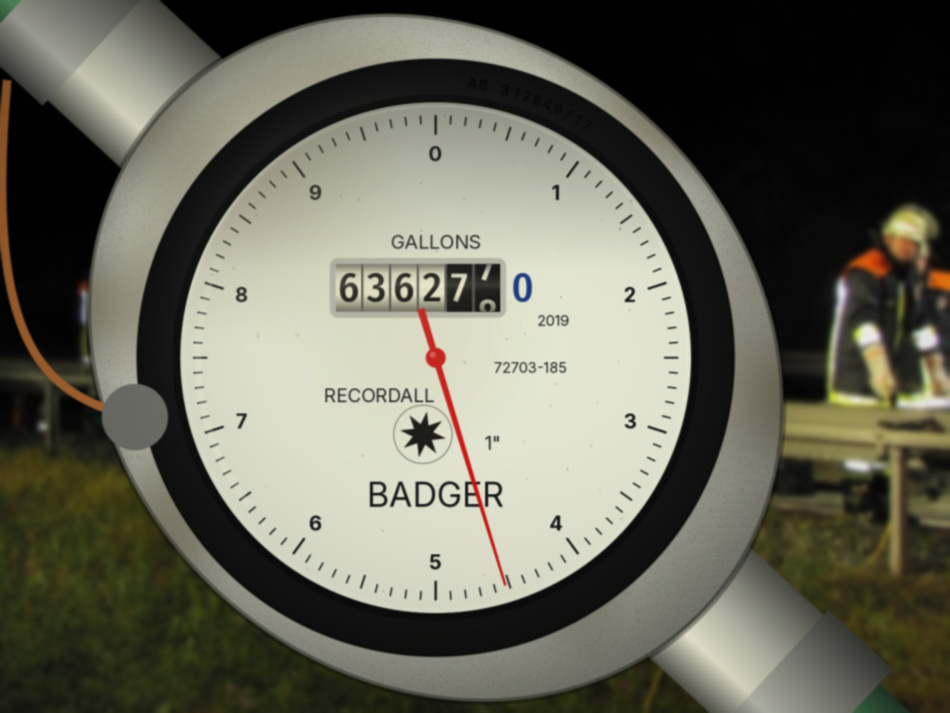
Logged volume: 6362774.5 gal
